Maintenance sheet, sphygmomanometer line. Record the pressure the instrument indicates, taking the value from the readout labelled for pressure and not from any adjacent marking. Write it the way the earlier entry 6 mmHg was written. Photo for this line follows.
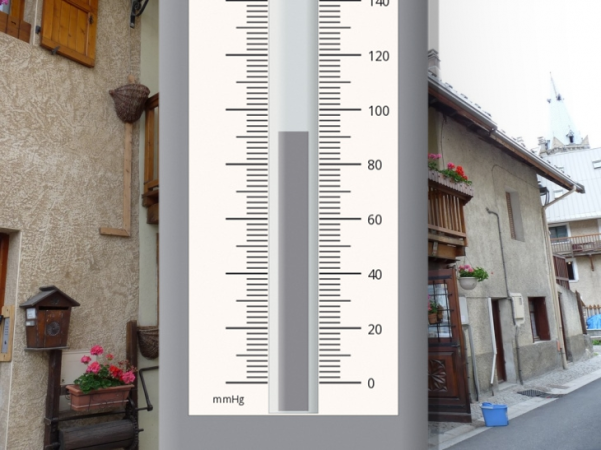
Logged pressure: 92 mmHg
